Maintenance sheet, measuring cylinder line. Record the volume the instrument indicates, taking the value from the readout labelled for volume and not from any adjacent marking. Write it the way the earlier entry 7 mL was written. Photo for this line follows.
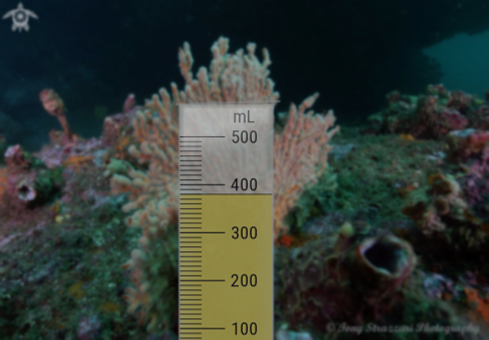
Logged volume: 380 mL
